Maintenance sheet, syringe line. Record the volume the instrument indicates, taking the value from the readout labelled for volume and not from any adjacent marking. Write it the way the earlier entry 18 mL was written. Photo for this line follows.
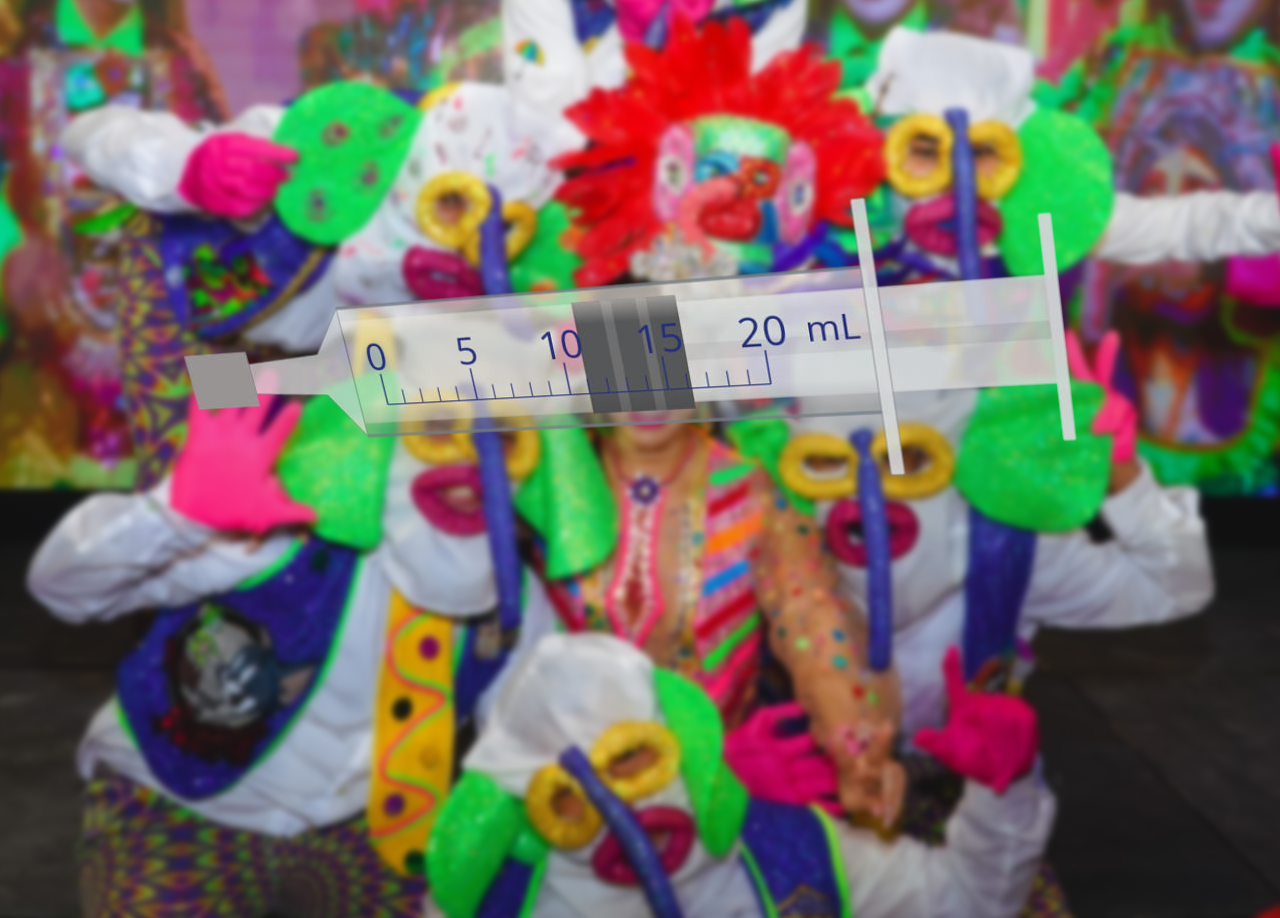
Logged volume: 11 mL
